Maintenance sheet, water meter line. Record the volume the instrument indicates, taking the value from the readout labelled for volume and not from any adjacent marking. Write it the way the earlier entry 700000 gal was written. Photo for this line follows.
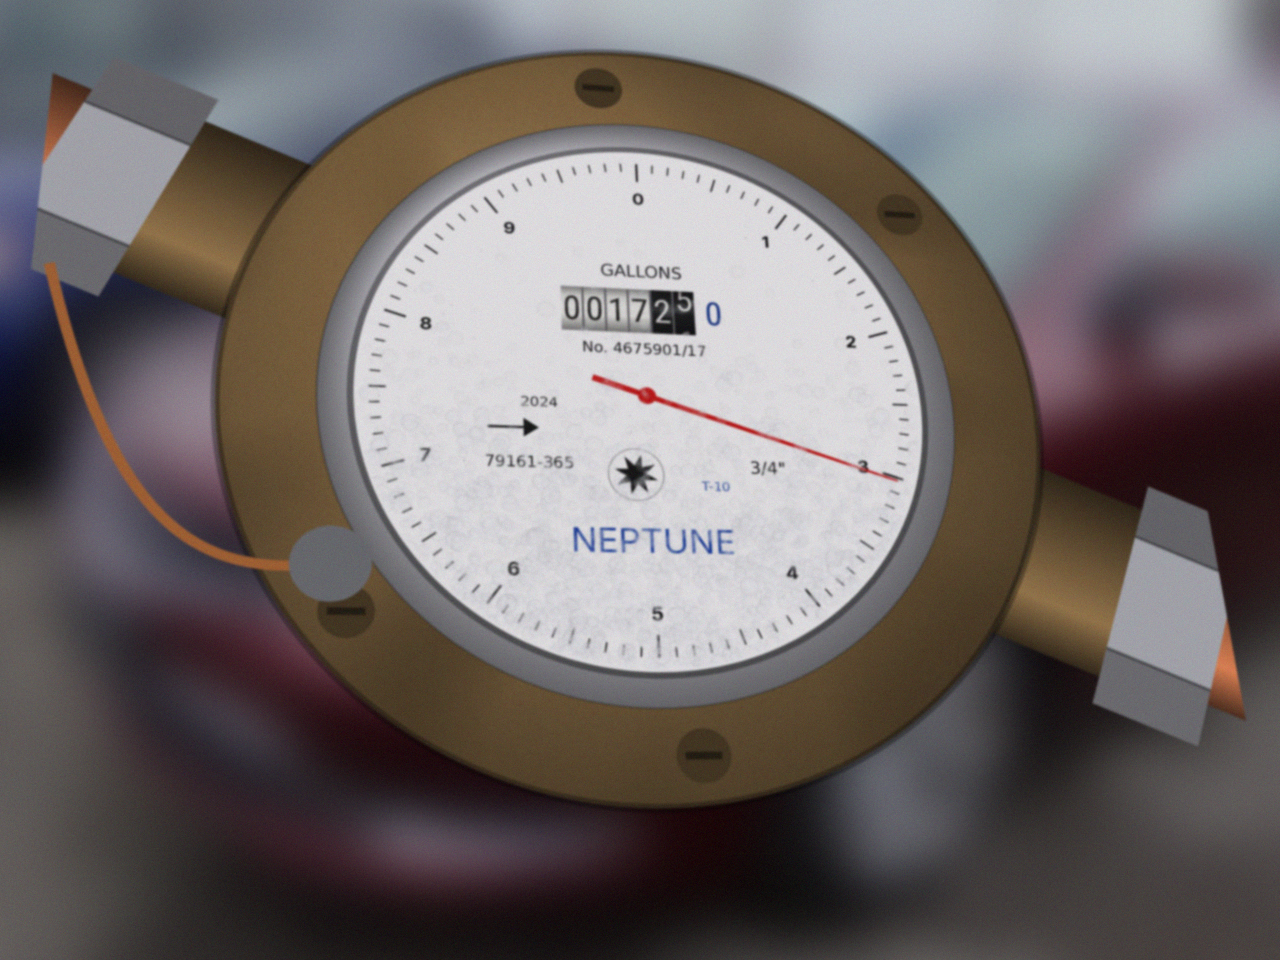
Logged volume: 17253.0 gal
